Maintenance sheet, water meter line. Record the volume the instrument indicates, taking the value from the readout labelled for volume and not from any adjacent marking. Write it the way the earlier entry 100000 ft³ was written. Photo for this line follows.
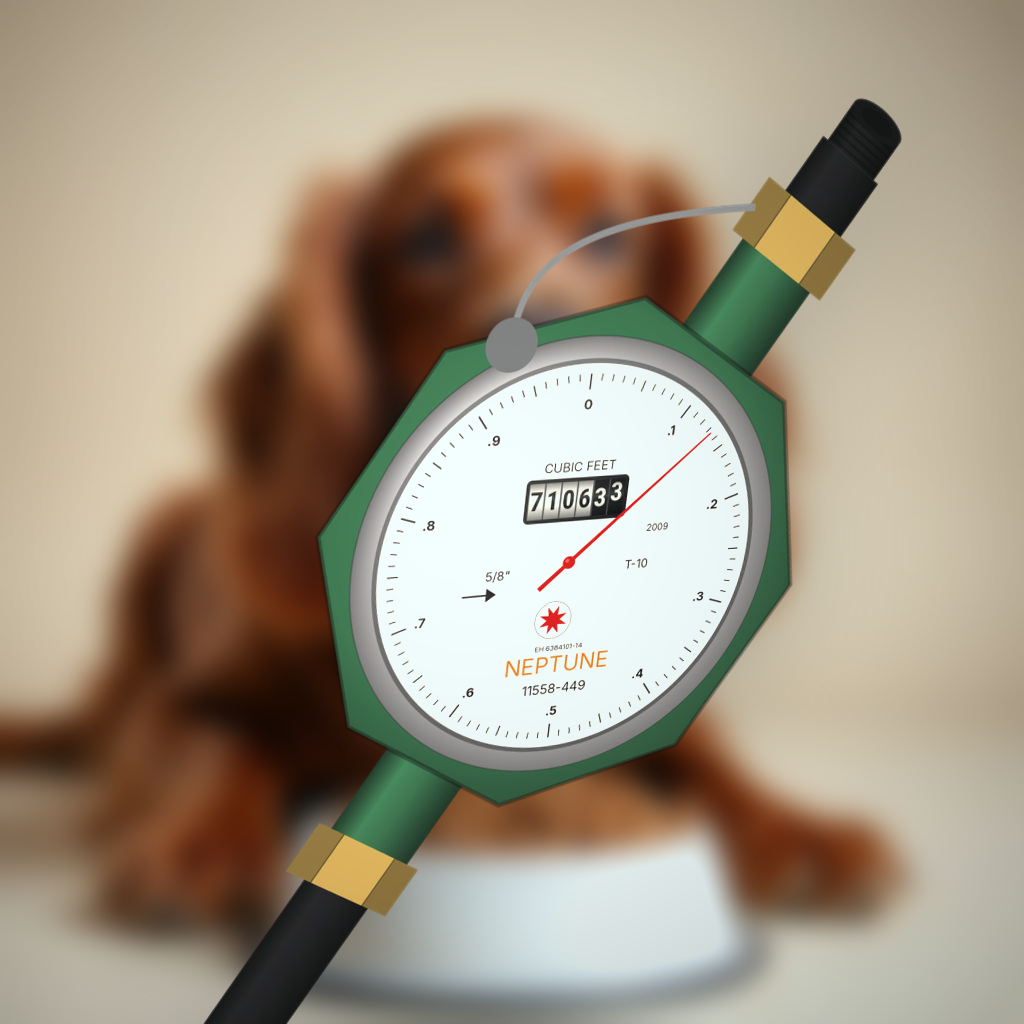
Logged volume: 710633.13 ft³
